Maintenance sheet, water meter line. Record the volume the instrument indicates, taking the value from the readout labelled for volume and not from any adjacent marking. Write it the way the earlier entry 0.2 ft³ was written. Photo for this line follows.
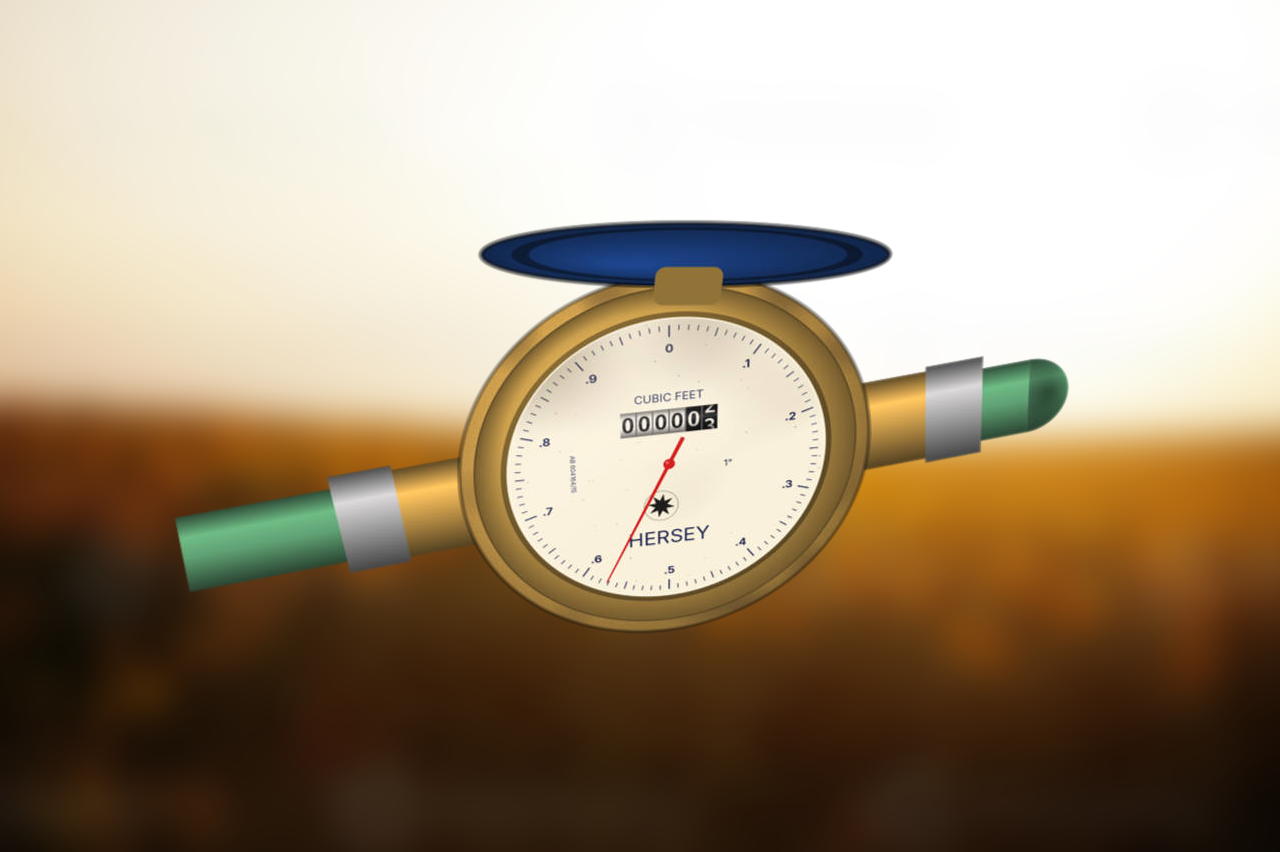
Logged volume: 2.57 ft³
